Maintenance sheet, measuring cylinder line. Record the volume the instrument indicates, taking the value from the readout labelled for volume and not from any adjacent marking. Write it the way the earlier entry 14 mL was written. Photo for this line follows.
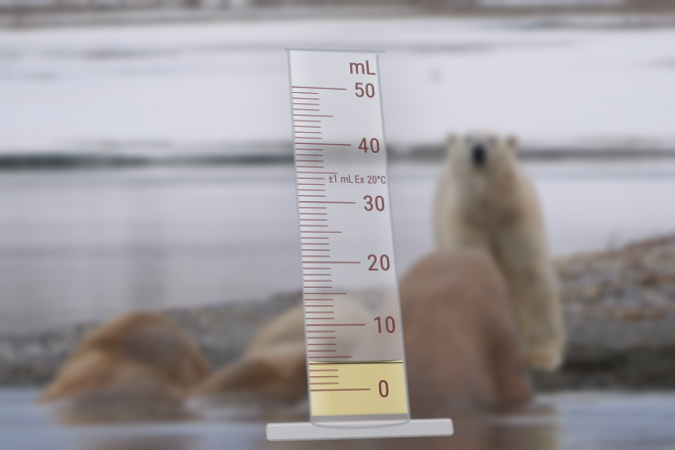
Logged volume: 4 mL
